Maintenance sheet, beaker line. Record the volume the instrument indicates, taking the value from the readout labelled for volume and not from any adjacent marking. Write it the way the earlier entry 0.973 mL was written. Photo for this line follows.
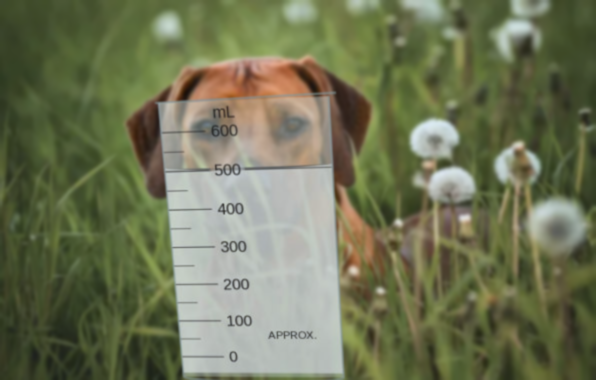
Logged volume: 500 mL
